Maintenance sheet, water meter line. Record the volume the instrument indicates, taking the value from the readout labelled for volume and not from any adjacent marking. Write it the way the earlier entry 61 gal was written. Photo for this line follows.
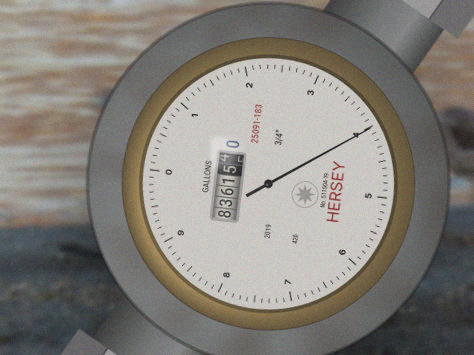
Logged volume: 8361544.0 gal
